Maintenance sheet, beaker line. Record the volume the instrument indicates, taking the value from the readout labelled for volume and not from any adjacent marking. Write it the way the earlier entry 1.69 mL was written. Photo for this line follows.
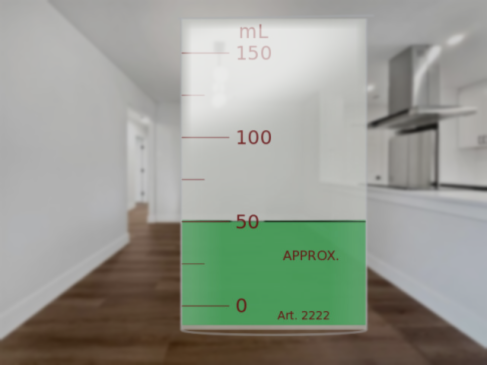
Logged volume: 50 mL
